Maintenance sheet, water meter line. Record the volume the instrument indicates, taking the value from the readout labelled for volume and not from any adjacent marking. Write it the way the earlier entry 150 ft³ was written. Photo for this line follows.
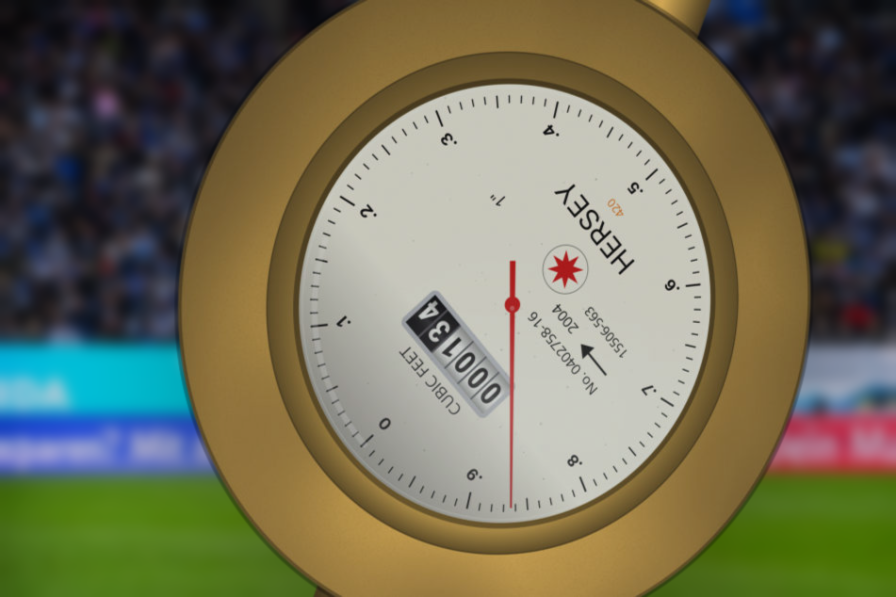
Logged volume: 133.86 ft³
